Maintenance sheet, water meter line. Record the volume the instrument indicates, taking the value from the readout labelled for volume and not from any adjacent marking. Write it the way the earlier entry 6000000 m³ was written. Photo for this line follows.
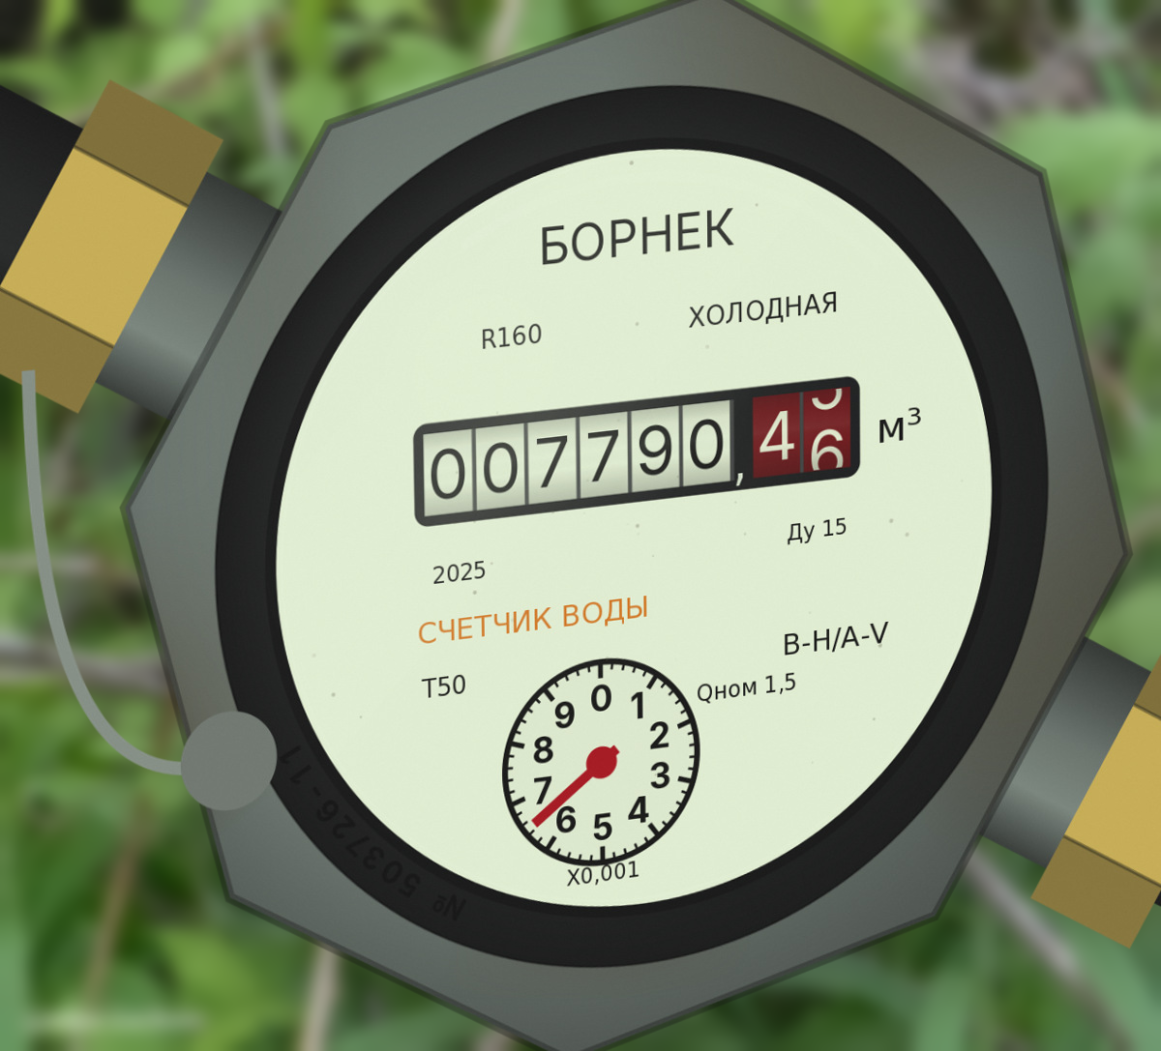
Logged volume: 7790.456 m³
